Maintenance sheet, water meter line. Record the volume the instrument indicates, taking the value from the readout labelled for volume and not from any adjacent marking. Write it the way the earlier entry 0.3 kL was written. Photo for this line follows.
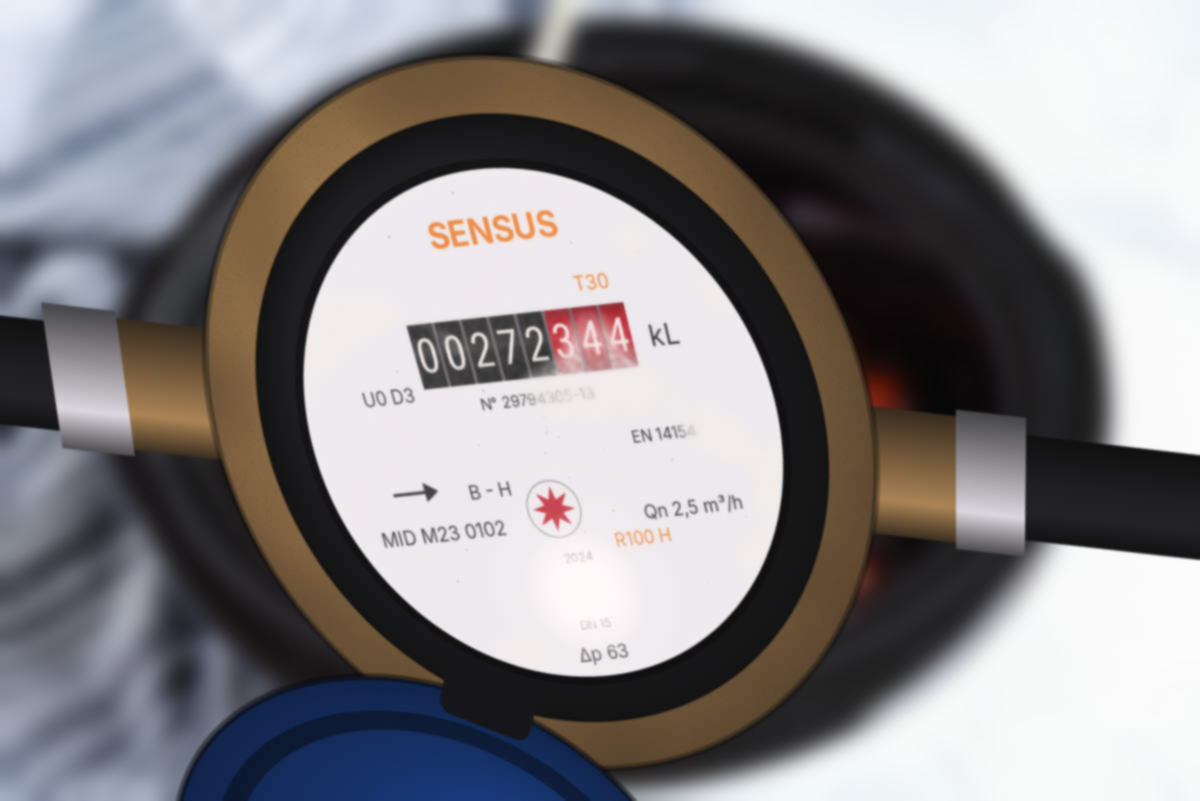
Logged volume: 272.344 kL
